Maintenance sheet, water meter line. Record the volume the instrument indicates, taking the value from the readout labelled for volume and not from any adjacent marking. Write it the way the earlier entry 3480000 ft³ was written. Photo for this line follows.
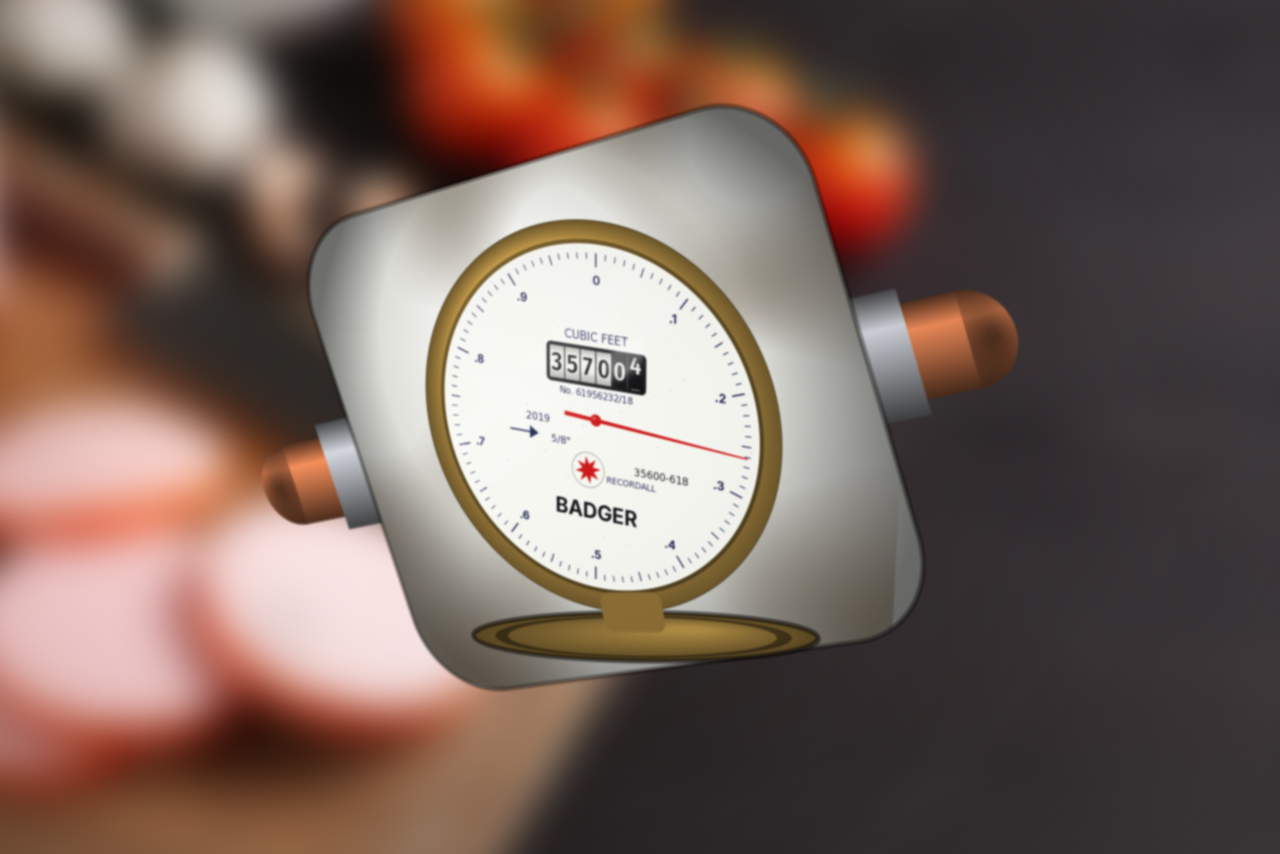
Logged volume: 357004.26 ft³
